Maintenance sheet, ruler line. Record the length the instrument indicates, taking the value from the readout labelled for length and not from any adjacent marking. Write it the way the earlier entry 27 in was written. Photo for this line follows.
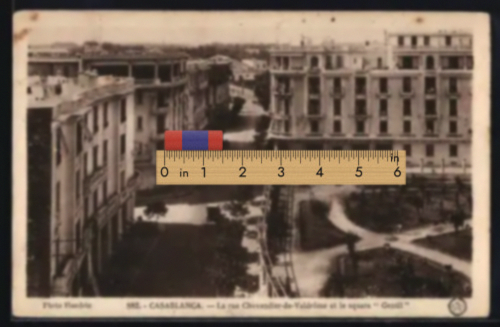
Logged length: 1.5 in
